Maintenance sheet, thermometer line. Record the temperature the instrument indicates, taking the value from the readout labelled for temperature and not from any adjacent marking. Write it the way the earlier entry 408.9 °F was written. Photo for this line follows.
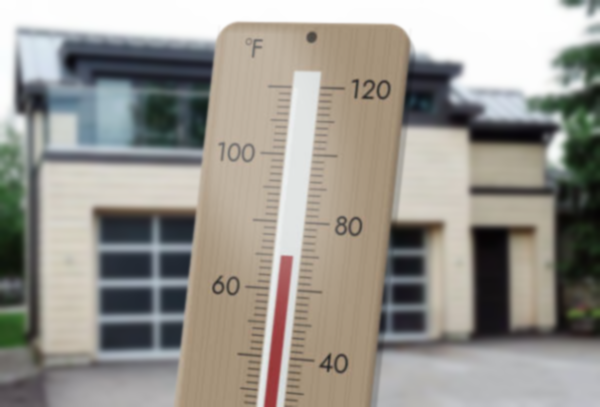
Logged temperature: 70 °F
